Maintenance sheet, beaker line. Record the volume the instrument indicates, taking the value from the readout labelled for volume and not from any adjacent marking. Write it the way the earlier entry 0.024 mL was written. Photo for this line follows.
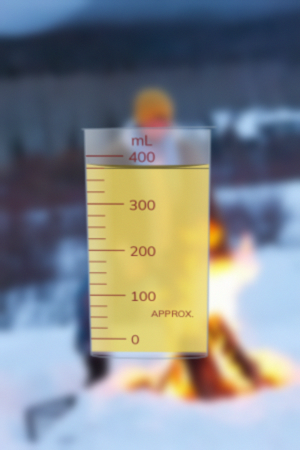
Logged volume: 375 mL
